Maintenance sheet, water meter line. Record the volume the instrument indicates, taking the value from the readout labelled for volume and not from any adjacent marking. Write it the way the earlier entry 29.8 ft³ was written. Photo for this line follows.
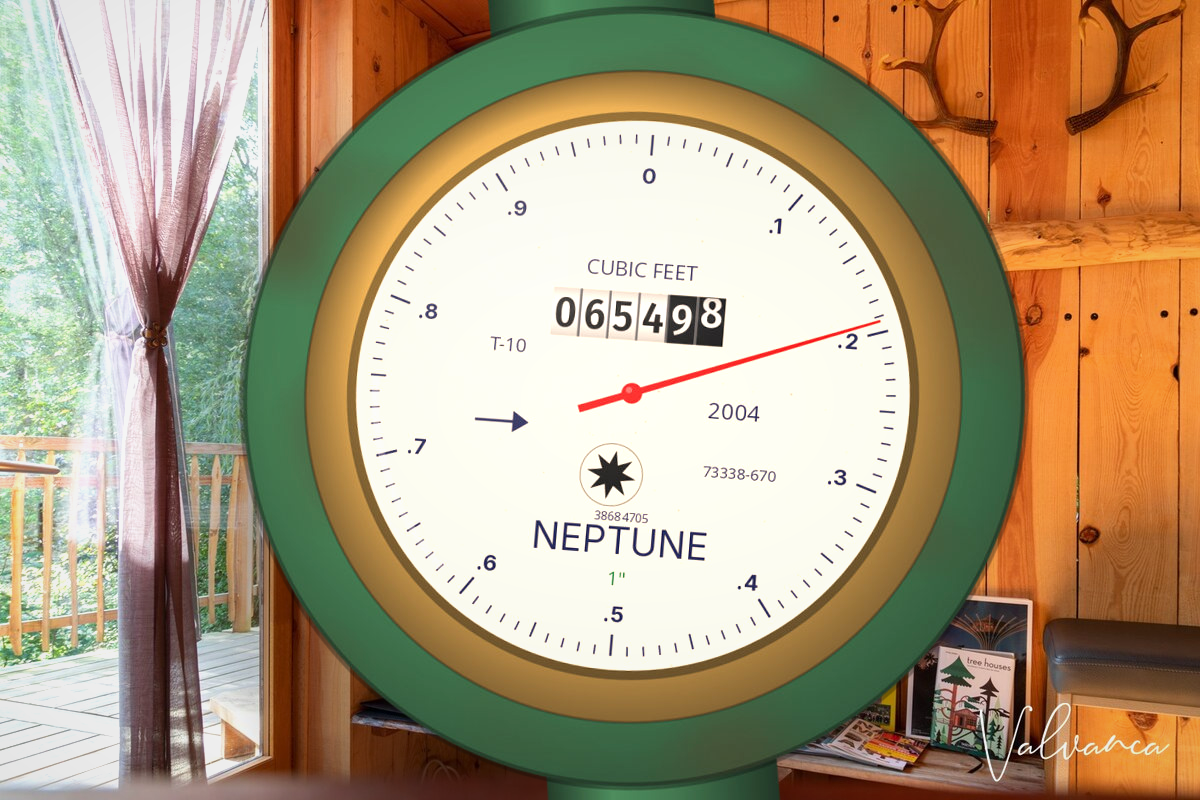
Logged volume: 65498.19 ft³
